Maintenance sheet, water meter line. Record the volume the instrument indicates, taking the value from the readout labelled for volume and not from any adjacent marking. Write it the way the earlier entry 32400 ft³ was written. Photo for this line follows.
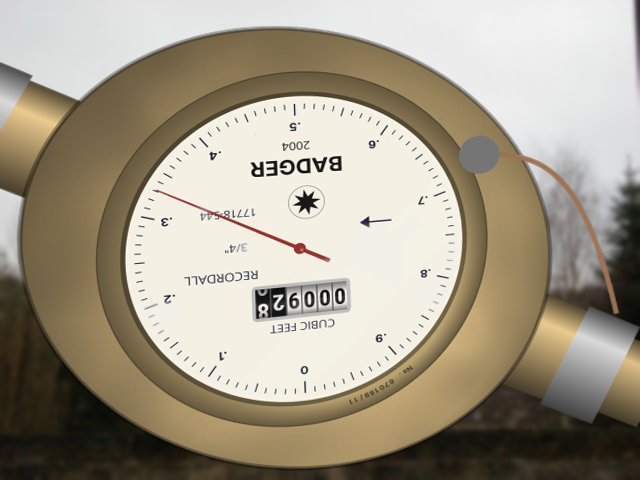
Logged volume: 928.33 ft³
